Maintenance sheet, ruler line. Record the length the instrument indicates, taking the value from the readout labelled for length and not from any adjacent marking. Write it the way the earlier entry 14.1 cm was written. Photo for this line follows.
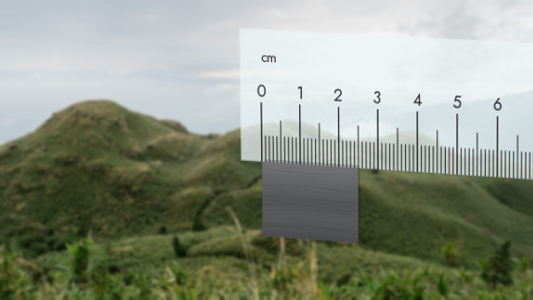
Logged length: 2.5 cm
